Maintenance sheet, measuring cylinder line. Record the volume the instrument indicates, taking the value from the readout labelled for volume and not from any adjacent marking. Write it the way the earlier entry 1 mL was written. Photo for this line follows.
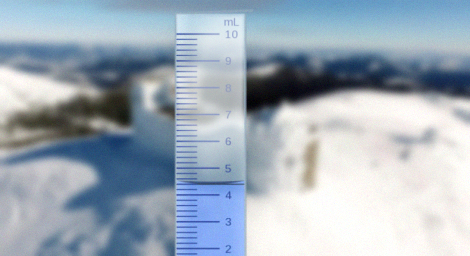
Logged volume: 4.4 mL
